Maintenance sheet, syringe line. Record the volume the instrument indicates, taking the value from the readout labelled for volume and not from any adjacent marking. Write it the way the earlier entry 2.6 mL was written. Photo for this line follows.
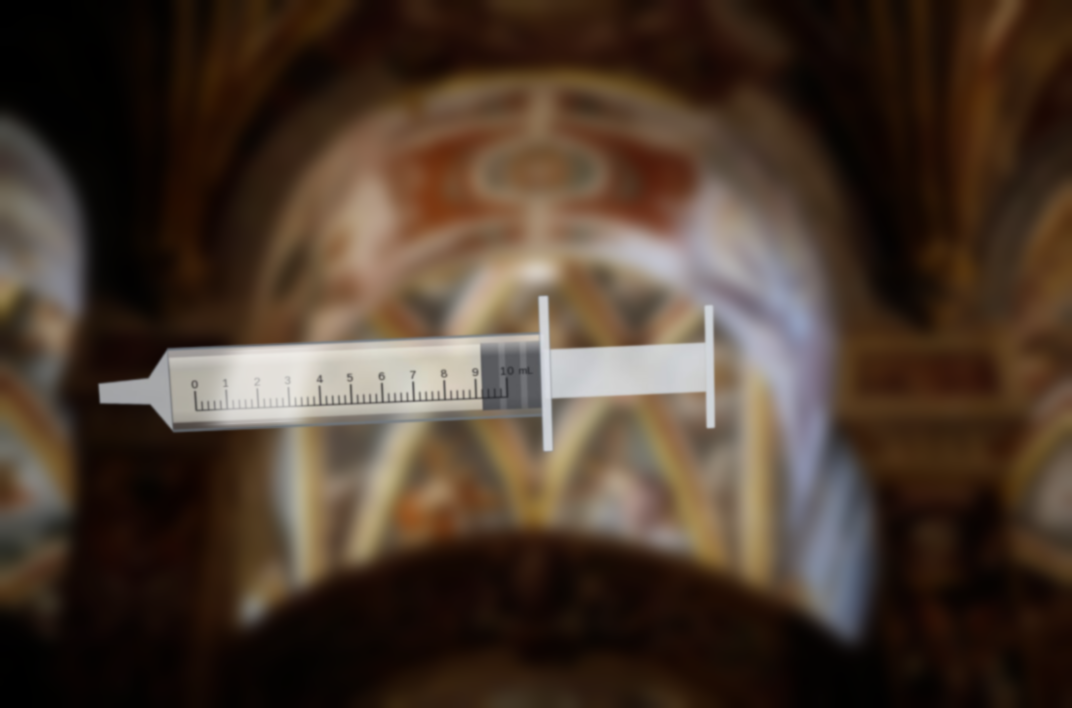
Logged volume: 9.2 mL
